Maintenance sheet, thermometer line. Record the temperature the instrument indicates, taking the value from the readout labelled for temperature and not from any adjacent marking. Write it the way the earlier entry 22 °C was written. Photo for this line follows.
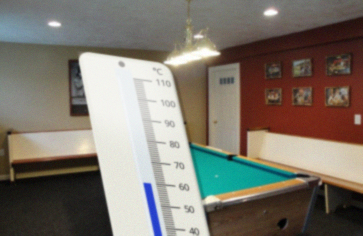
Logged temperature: 60 °C
